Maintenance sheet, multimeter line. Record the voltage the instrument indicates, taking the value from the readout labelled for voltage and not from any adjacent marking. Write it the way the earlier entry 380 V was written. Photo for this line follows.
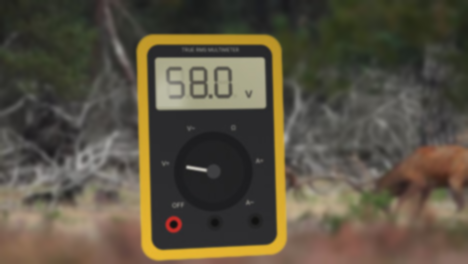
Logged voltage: 58.0 V
